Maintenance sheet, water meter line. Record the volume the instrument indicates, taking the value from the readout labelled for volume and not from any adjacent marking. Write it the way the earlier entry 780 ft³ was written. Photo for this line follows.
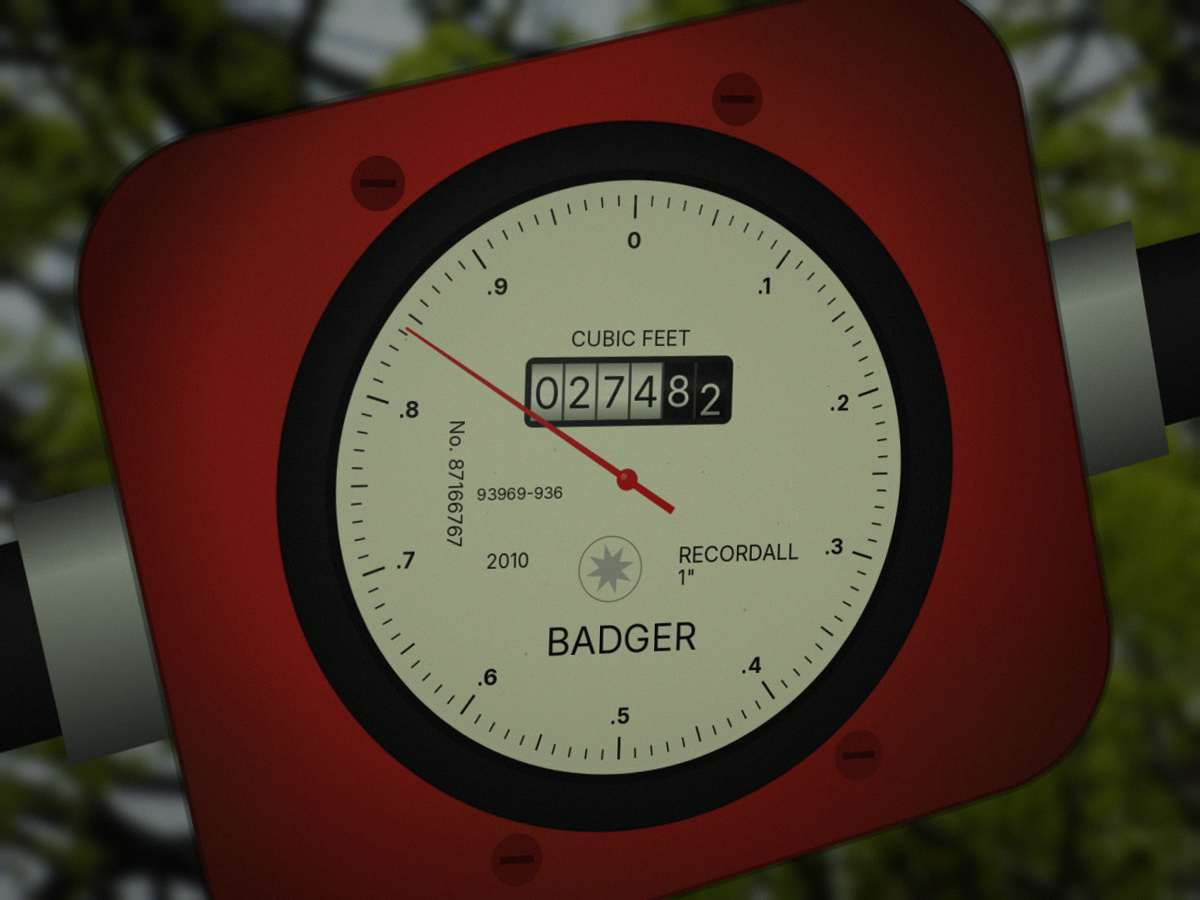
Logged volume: 27481.84 ft³
